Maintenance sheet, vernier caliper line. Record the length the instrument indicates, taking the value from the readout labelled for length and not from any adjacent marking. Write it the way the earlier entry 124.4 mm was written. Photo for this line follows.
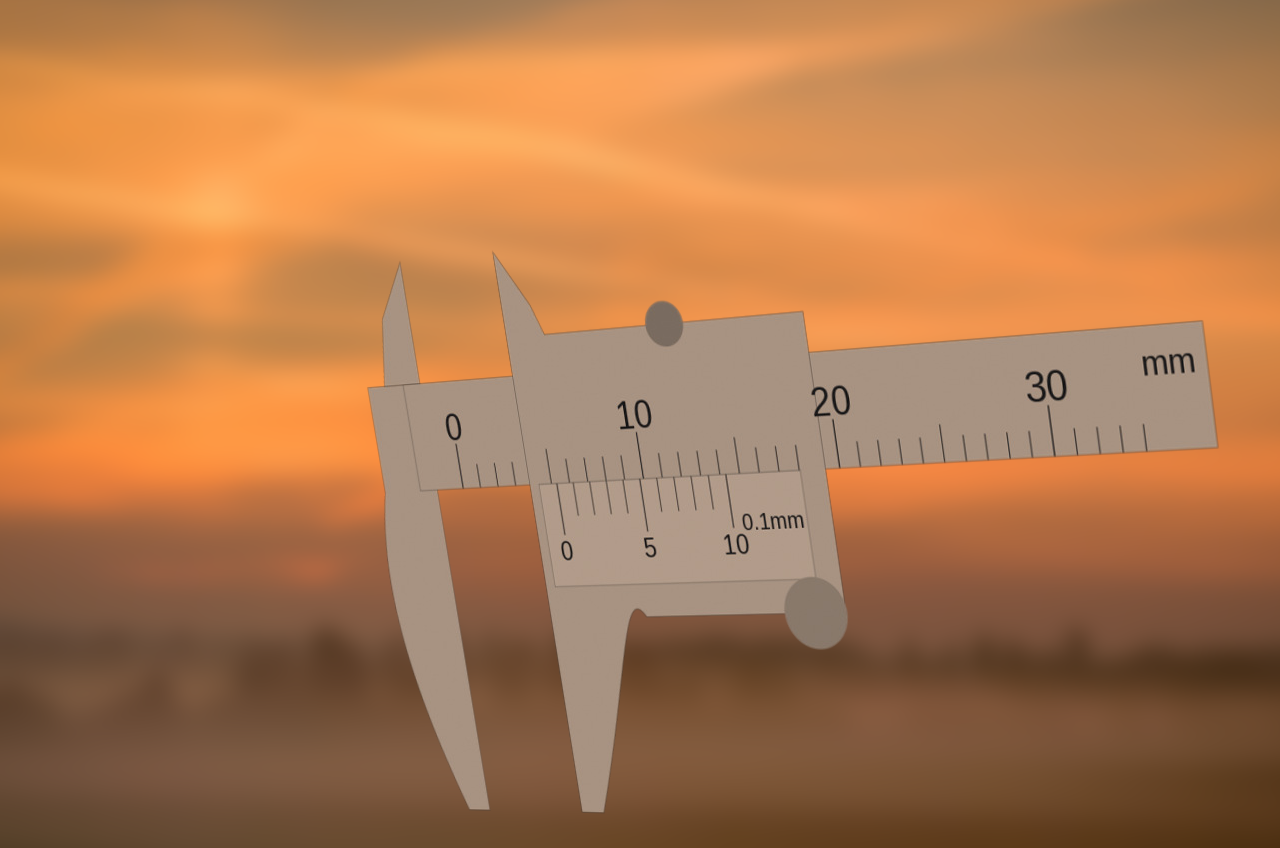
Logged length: 5.3 mm
